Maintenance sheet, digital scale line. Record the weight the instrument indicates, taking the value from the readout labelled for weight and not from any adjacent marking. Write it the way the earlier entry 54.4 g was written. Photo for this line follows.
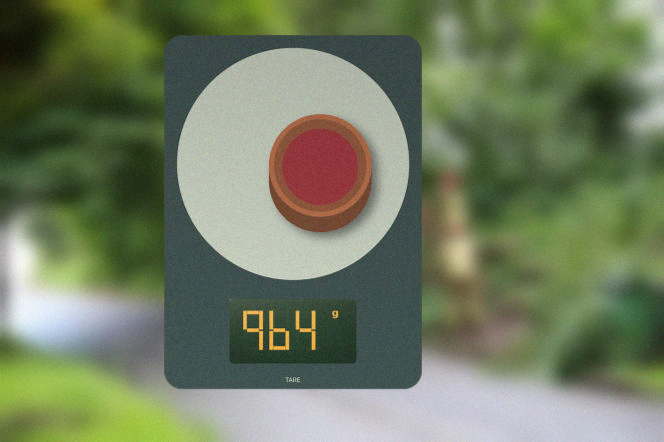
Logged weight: 964 g
